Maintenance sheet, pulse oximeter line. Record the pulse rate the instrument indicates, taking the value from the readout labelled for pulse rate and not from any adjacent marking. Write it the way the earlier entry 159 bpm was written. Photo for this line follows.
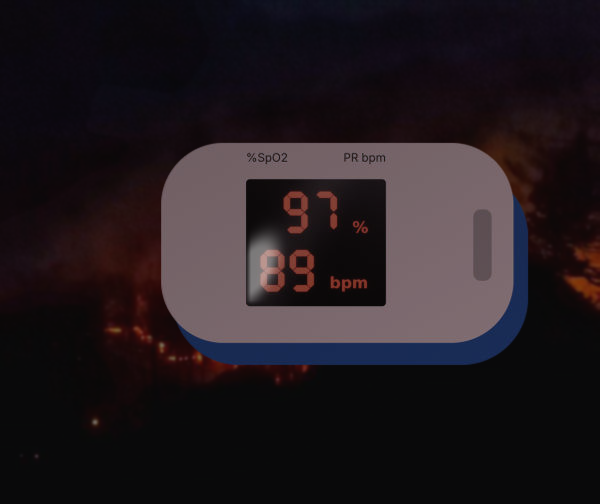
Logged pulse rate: 89 bpm
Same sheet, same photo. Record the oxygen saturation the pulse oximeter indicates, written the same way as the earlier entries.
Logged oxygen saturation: 97 %
